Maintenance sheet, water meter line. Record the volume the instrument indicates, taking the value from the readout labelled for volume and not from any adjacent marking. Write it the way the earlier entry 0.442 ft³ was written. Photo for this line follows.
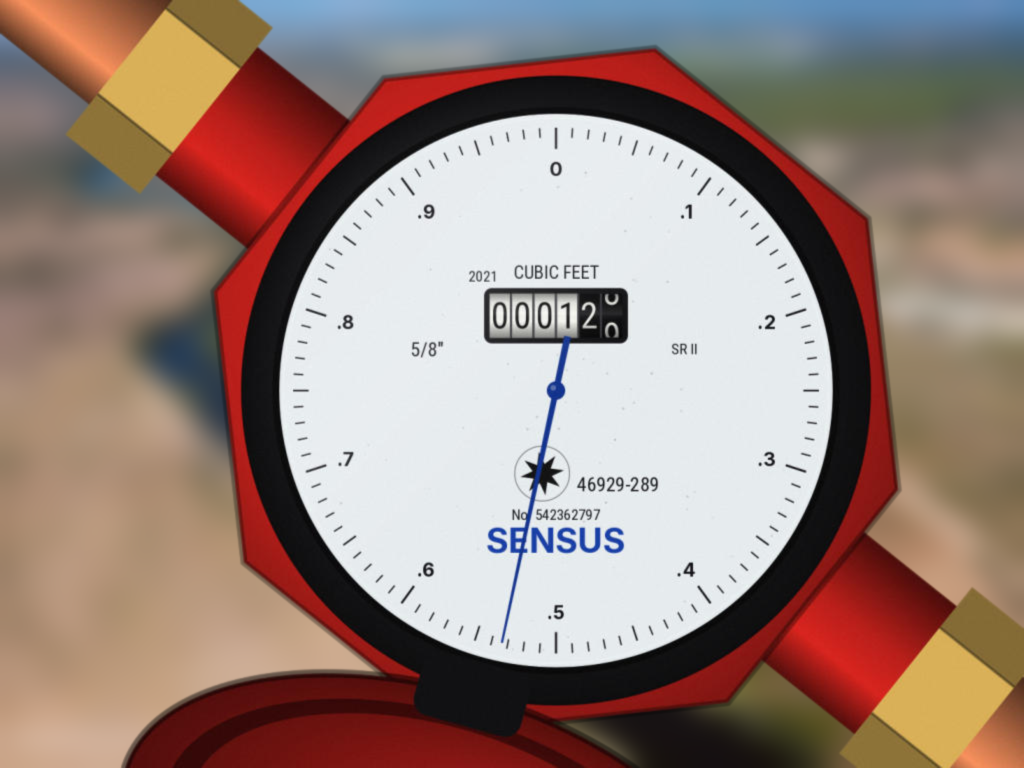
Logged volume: 128.53 ft³
